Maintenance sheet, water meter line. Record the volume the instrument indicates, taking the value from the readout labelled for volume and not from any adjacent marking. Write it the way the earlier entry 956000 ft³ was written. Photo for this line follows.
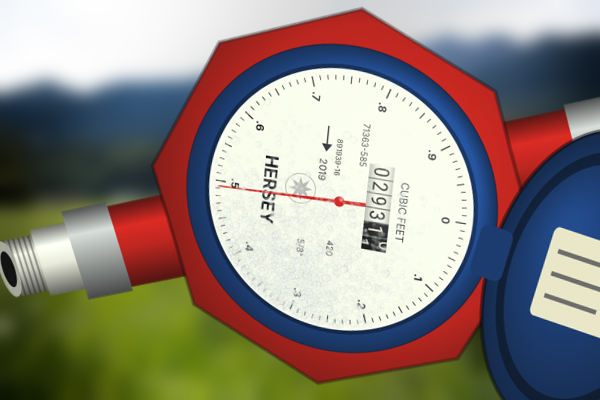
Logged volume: 29310.49 ft³
